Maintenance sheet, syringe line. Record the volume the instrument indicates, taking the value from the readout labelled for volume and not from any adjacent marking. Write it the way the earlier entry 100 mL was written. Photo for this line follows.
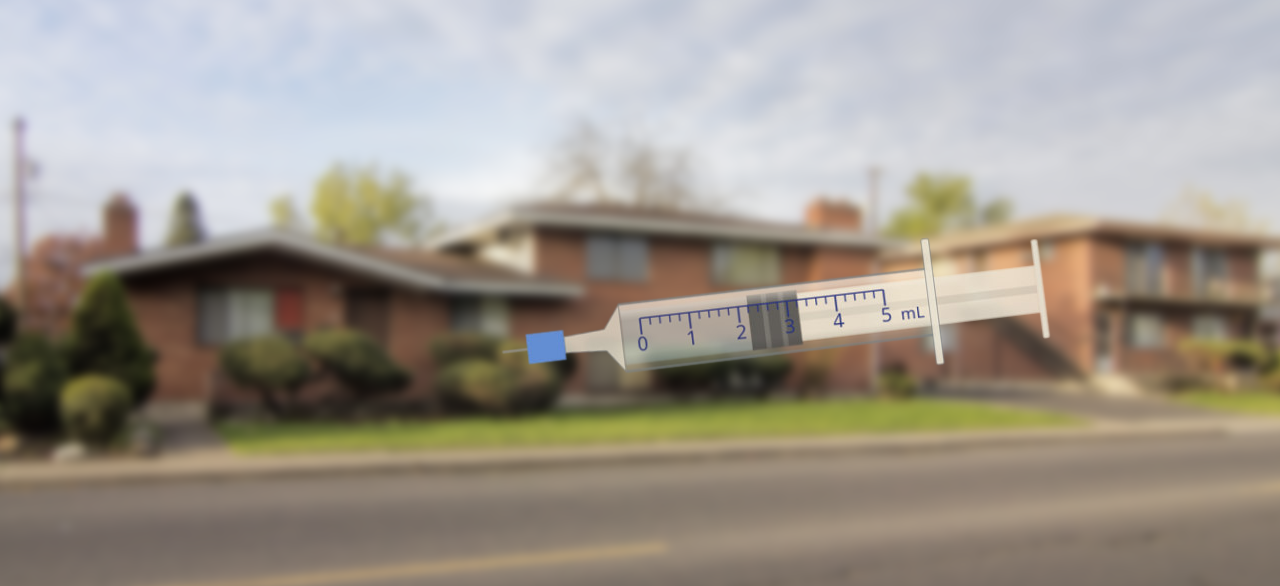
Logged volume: 2.2 mL
